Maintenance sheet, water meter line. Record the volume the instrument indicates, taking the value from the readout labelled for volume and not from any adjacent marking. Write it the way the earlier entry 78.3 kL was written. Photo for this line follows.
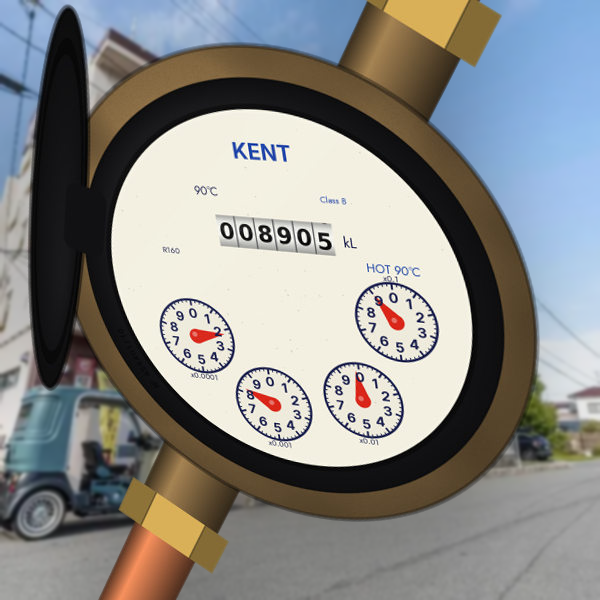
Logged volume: 8904.8982 kL
